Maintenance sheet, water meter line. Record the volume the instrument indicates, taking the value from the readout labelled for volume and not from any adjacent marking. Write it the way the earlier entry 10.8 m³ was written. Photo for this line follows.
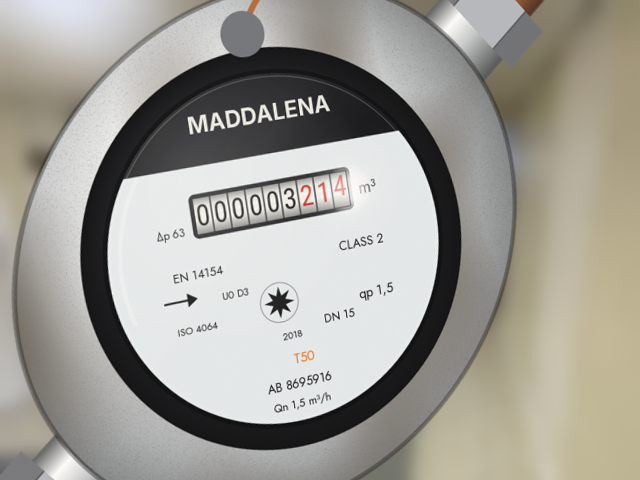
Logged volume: 3.214 m³
